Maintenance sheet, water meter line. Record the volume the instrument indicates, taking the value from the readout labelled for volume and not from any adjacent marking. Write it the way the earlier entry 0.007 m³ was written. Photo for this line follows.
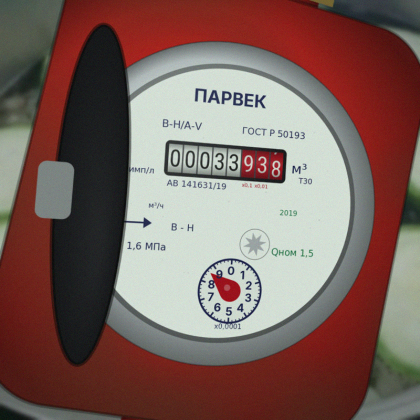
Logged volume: 33.9378 m³
